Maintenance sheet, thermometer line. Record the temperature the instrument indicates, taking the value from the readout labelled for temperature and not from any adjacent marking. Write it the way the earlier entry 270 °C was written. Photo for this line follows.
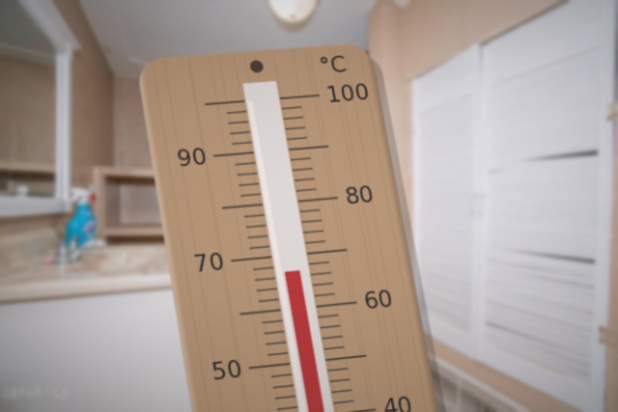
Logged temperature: 67 °C
